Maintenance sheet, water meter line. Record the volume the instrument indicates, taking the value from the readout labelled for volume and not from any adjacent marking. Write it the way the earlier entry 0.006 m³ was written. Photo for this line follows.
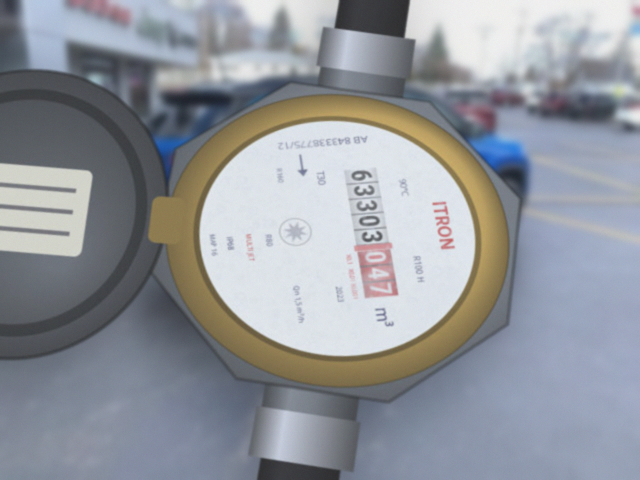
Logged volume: 63303.047 m³
